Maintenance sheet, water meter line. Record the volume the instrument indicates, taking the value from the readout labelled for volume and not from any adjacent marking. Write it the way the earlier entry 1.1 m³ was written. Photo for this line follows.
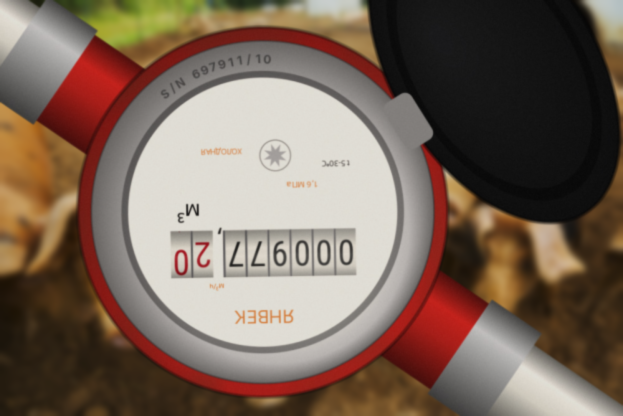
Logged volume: 977.20 m³
